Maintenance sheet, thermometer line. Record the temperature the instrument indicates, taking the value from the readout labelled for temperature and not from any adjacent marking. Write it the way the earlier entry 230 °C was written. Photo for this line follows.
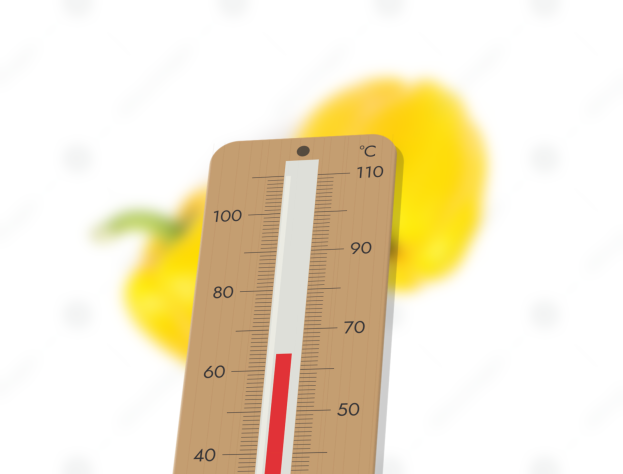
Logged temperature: 64 °C
